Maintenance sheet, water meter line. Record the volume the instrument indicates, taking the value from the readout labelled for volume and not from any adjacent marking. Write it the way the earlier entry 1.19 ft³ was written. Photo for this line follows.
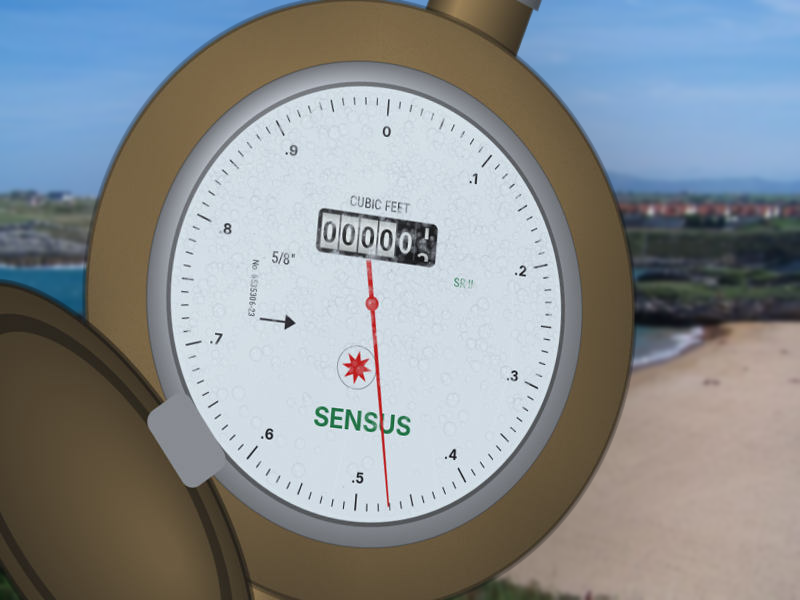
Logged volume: 1.47 ft³
